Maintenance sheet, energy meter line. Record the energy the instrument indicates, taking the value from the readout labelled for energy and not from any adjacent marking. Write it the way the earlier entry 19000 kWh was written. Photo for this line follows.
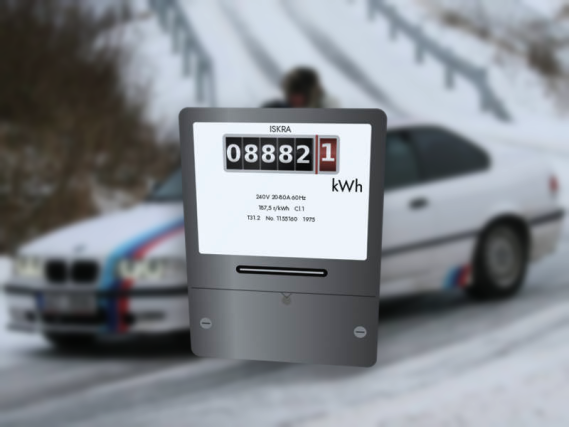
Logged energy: 8882.1 kWh
